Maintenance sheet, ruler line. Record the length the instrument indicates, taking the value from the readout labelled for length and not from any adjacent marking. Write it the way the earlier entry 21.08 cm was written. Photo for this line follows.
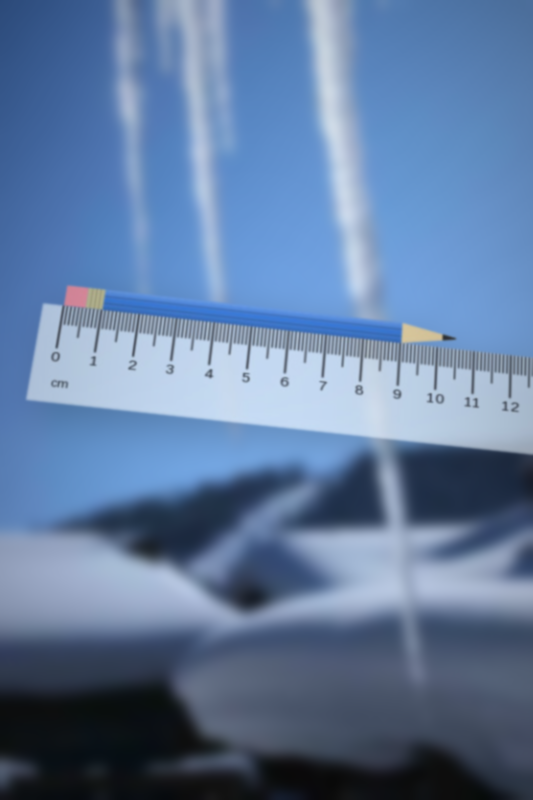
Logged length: 10.5 cm
